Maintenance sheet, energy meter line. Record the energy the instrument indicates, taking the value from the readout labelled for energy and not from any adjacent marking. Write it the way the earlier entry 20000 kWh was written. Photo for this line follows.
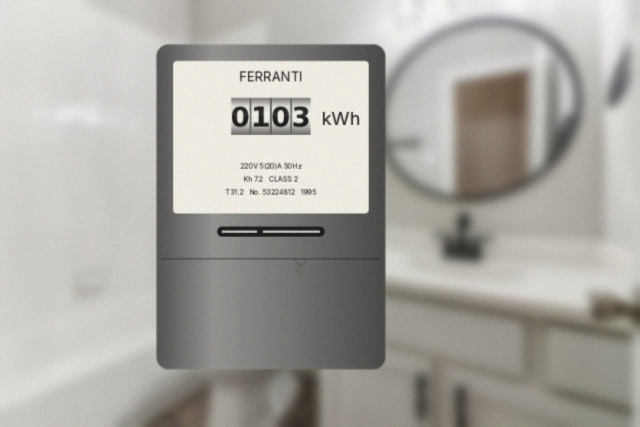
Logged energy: 103 kWh
